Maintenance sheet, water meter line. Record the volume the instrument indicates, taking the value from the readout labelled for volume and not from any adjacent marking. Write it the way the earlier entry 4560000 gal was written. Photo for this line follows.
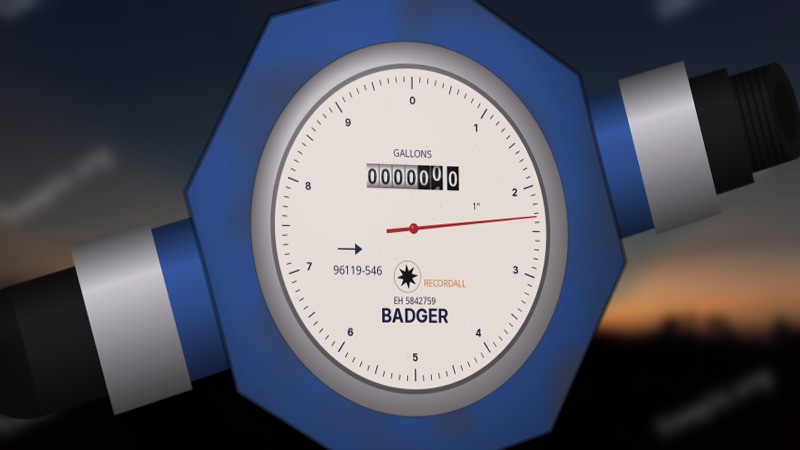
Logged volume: 2.3 gal
